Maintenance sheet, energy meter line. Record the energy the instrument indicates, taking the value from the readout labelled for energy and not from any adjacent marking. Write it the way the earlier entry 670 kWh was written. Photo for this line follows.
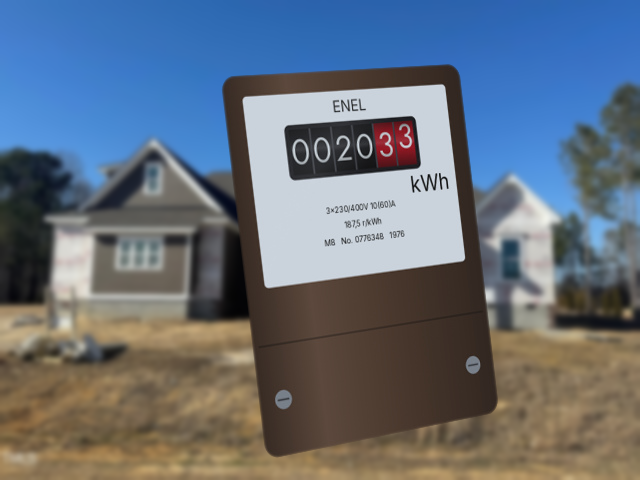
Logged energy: 20.33 kWh
